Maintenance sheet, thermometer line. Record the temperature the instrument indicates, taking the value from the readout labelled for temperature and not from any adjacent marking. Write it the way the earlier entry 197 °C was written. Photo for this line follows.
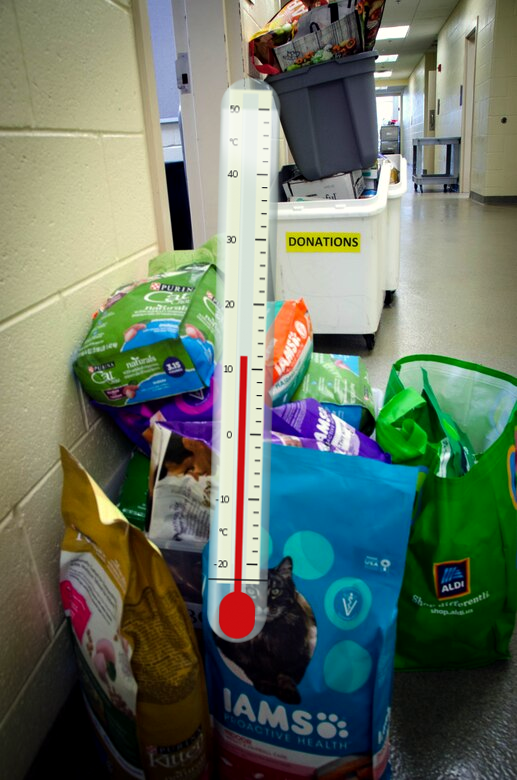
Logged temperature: 12 °C
